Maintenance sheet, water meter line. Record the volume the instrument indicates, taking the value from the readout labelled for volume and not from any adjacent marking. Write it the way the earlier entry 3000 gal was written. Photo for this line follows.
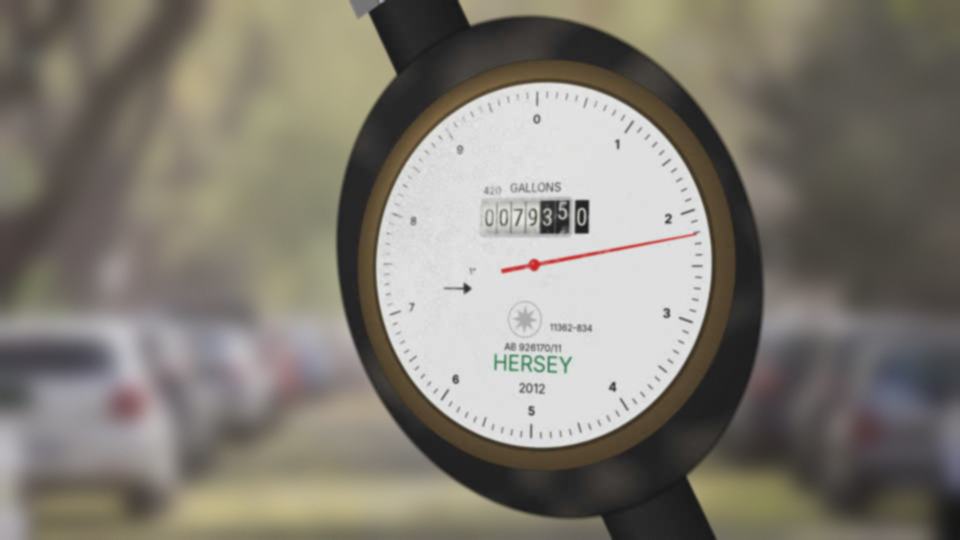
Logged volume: 79352.2 gal
